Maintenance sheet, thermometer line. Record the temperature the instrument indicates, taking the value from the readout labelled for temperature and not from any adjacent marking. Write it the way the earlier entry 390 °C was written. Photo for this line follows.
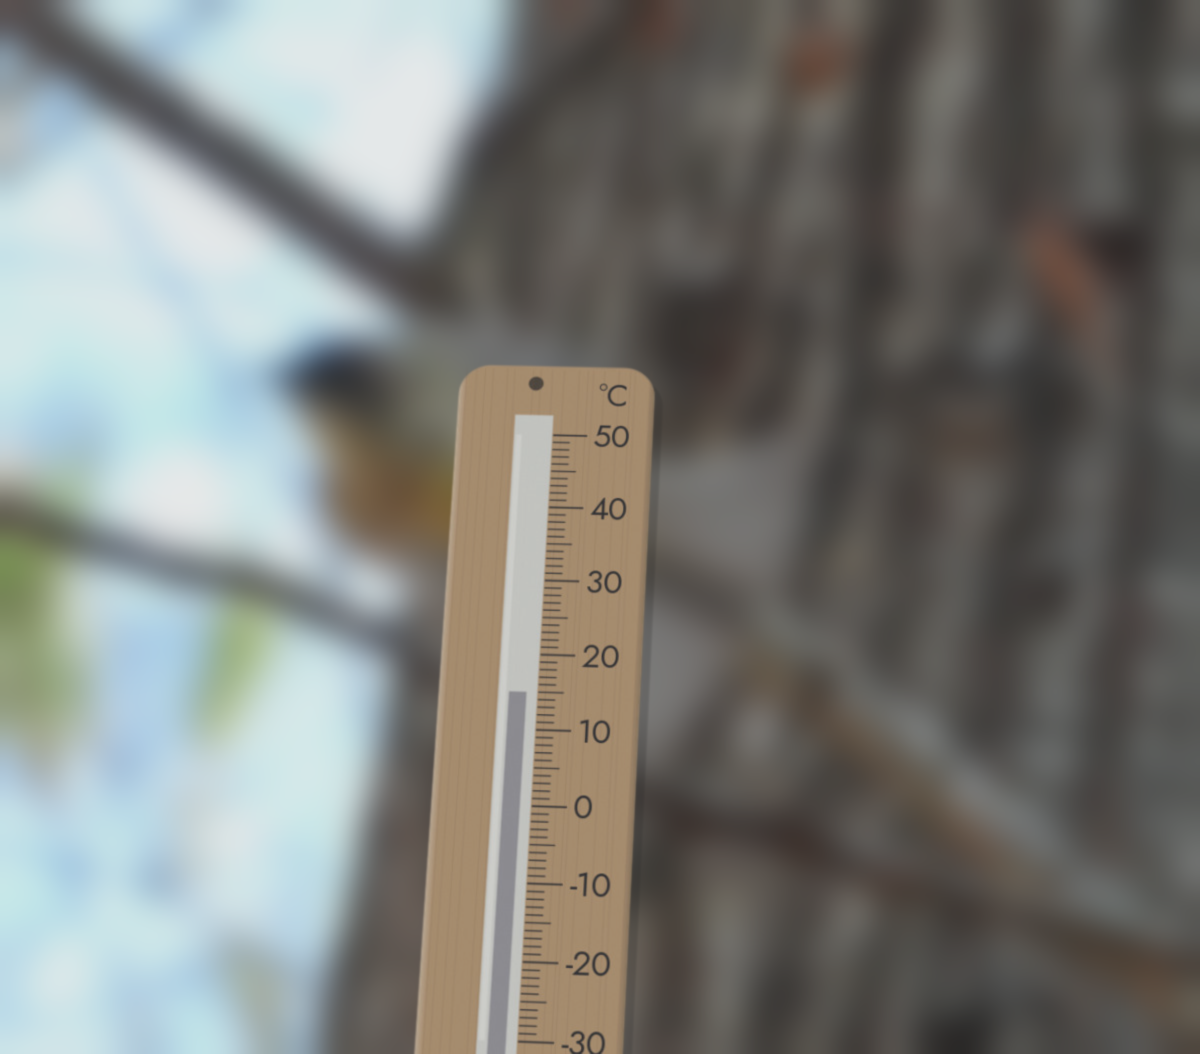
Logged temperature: 15 °C
